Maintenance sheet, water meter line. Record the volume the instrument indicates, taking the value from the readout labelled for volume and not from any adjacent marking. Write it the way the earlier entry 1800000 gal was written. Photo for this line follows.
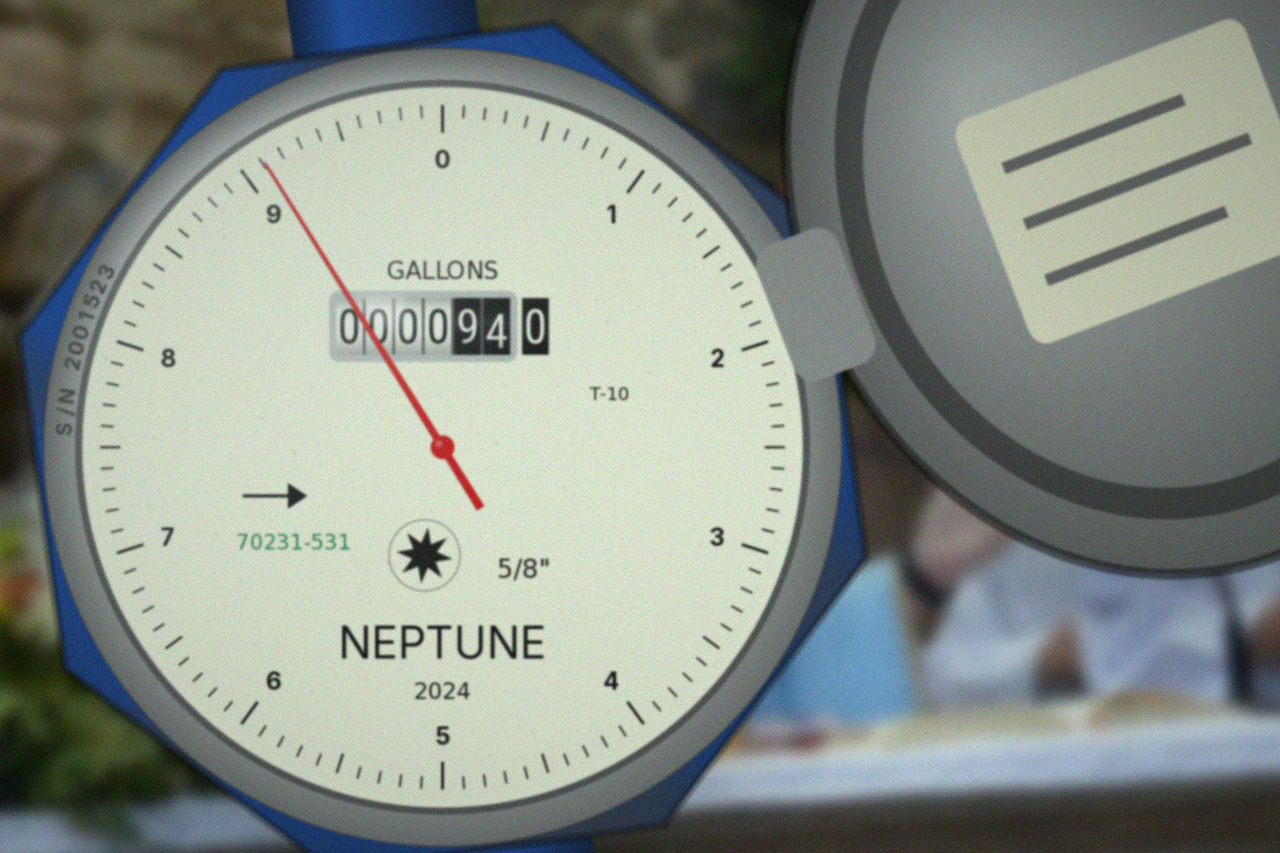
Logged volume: 939.1 gal
